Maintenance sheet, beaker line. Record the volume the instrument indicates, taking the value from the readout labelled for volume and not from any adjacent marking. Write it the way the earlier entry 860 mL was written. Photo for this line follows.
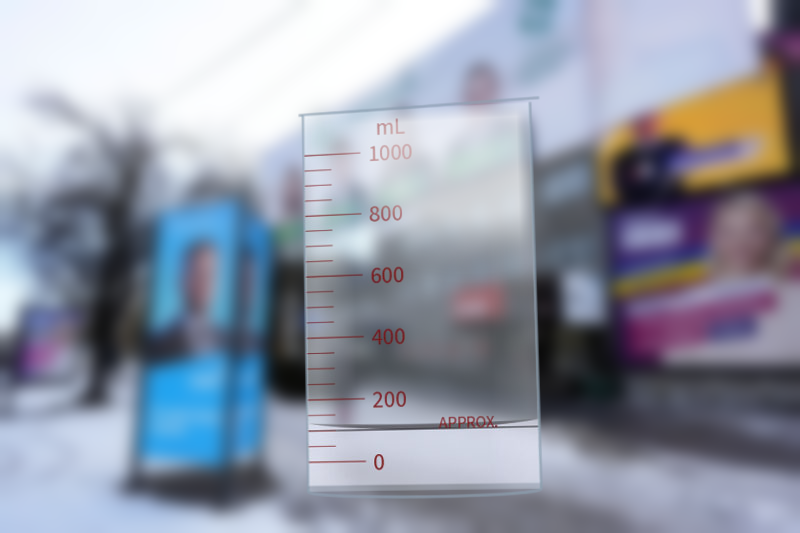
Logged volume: 100 mL
